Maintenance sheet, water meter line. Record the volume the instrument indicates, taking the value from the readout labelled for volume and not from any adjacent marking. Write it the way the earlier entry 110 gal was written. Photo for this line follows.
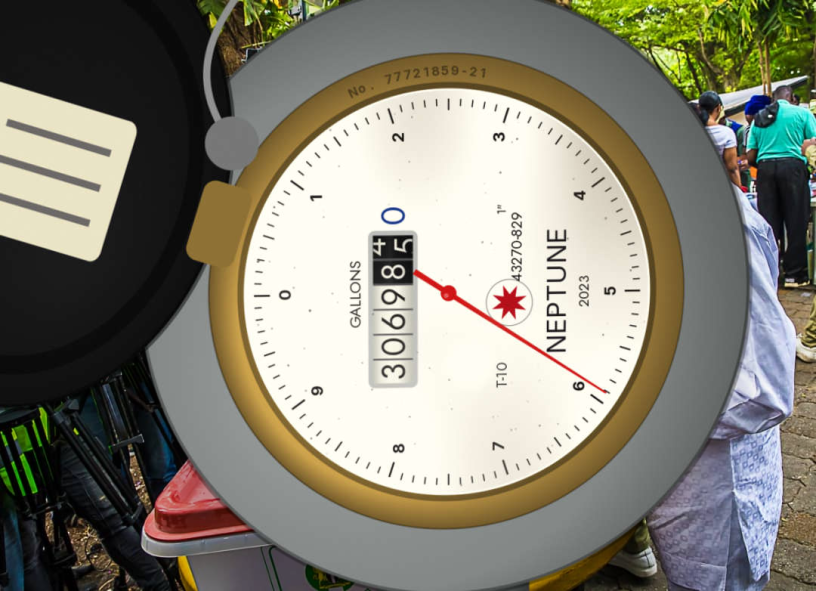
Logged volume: 3069845.9 gal
